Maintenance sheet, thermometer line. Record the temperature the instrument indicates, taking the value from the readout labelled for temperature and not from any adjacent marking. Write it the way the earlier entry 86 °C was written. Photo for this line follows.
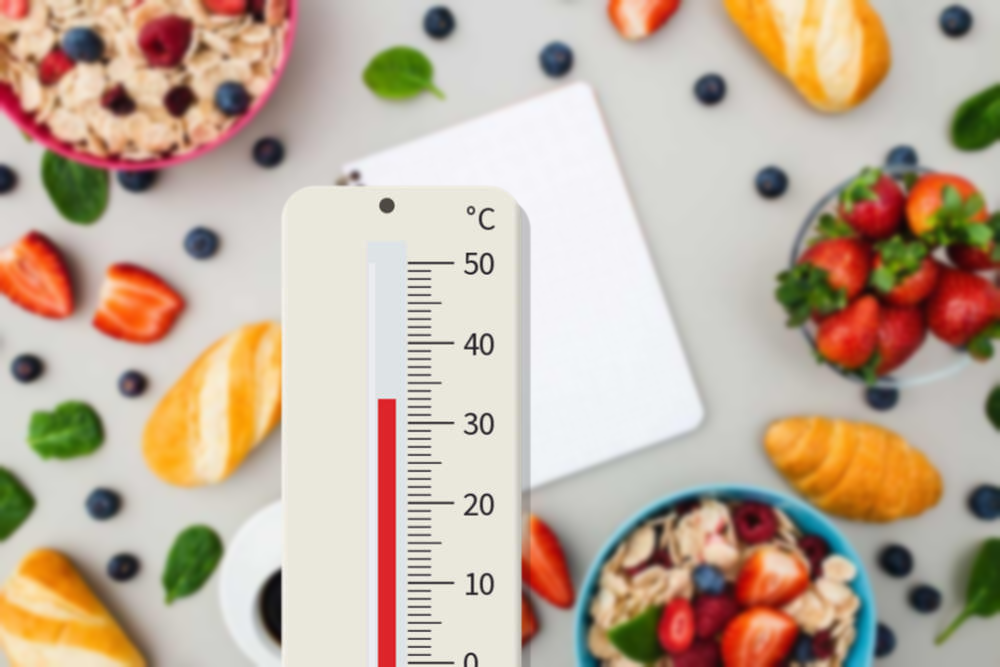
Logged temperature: 33 °C
